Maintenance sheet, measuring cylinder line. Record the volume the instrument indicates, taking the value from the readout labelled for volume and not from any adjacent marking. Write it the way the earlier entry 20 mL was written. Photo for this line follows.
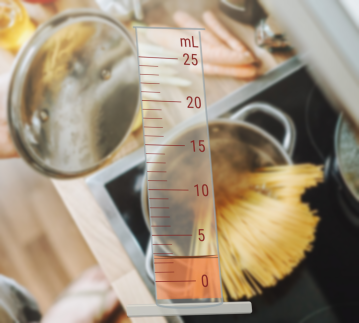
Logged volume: 2.5 mL
